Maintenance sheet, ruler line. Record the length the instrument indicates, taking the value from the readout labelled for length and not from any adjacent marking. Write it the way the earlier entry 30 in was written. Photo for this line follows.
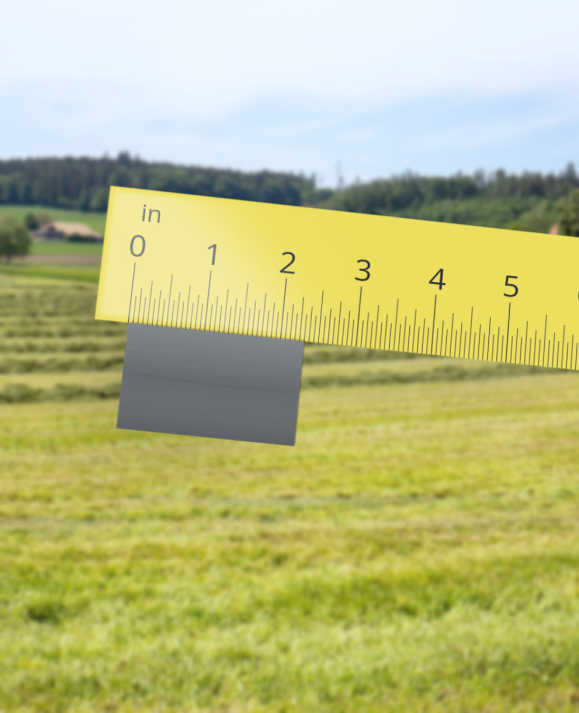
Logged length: 2.3125 in
